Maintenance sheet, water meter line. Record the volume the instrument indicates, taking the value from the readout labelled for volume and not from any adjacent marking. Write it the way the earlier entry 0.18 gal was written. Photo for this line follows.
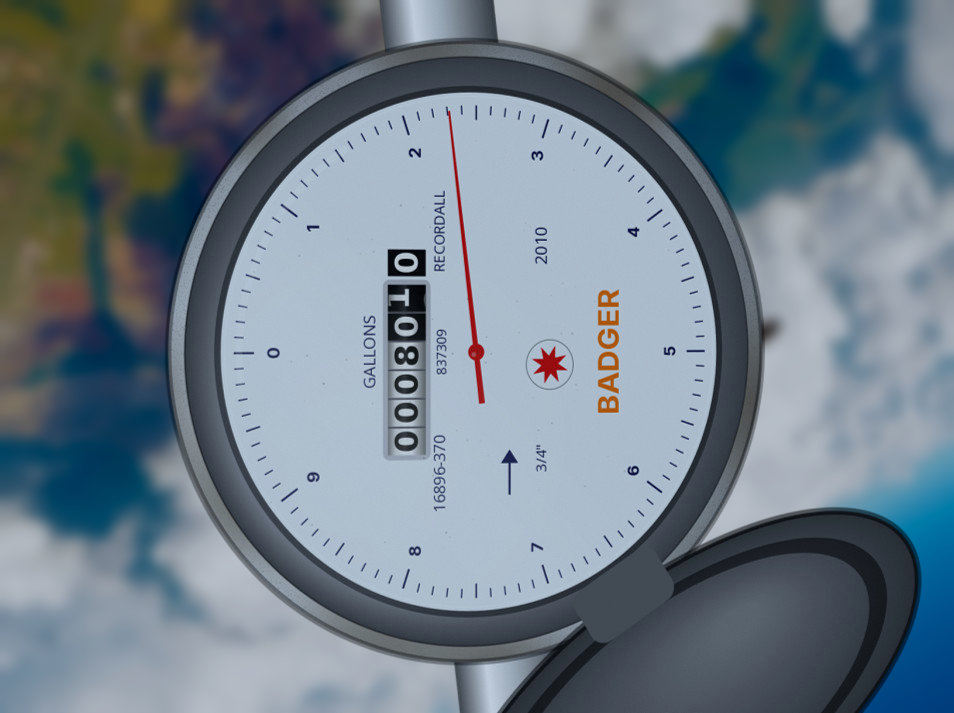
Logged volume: 8012.3 gal
